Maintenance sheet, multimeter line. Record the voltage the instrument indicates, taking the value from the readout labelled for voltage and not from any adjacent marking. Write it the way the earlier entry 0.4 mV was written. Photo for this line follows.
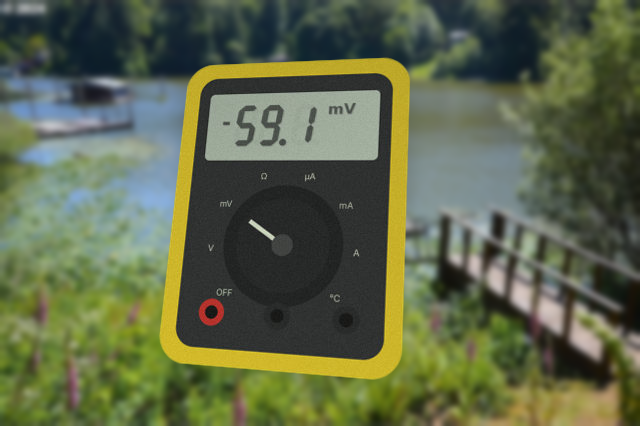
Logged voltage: -59.1 mV
